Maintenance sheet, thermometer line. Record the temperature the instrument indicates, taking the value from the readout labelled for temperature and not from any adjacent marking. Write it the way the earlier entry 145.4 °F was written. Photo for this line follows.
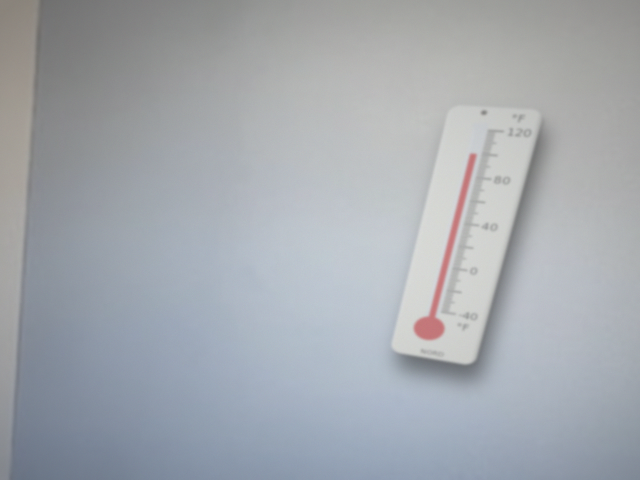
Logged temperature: 100 °F
